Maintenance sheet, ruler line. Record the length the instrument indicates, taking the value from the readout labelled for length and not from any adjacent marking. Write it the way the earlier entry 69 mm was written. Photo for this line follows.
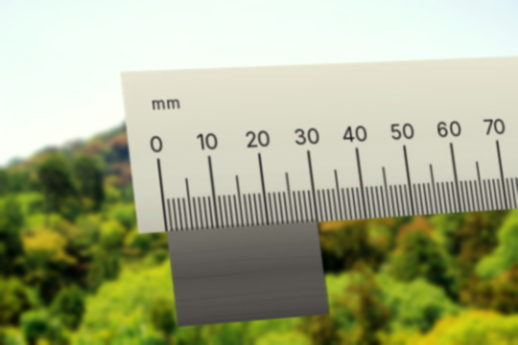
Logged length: 30 mm
